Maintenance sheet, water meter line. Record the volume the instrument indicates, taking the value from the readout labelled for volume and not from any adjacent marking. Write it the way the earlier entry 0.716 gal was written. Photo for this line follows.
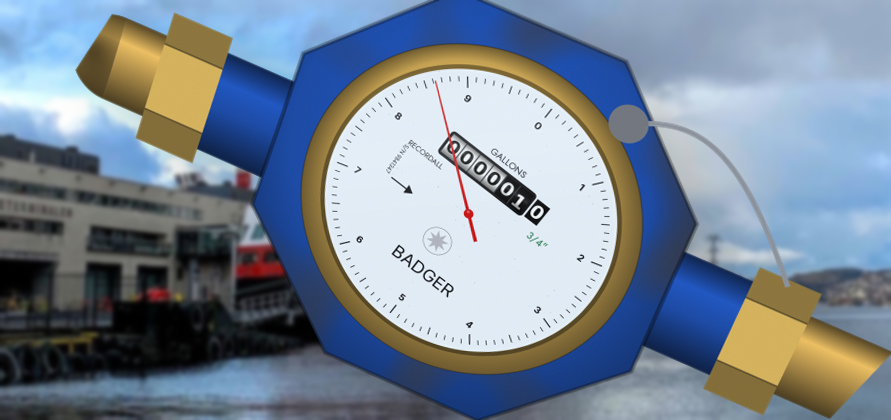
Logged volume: 8.6 gal
